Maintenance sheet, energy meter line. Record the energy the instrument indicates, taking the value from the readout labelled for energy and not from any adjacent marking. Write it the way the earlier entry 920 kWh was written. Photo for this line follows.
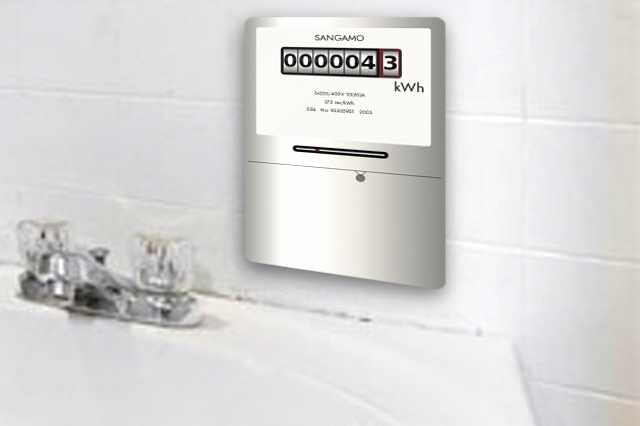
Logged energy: 4.3 kWh
